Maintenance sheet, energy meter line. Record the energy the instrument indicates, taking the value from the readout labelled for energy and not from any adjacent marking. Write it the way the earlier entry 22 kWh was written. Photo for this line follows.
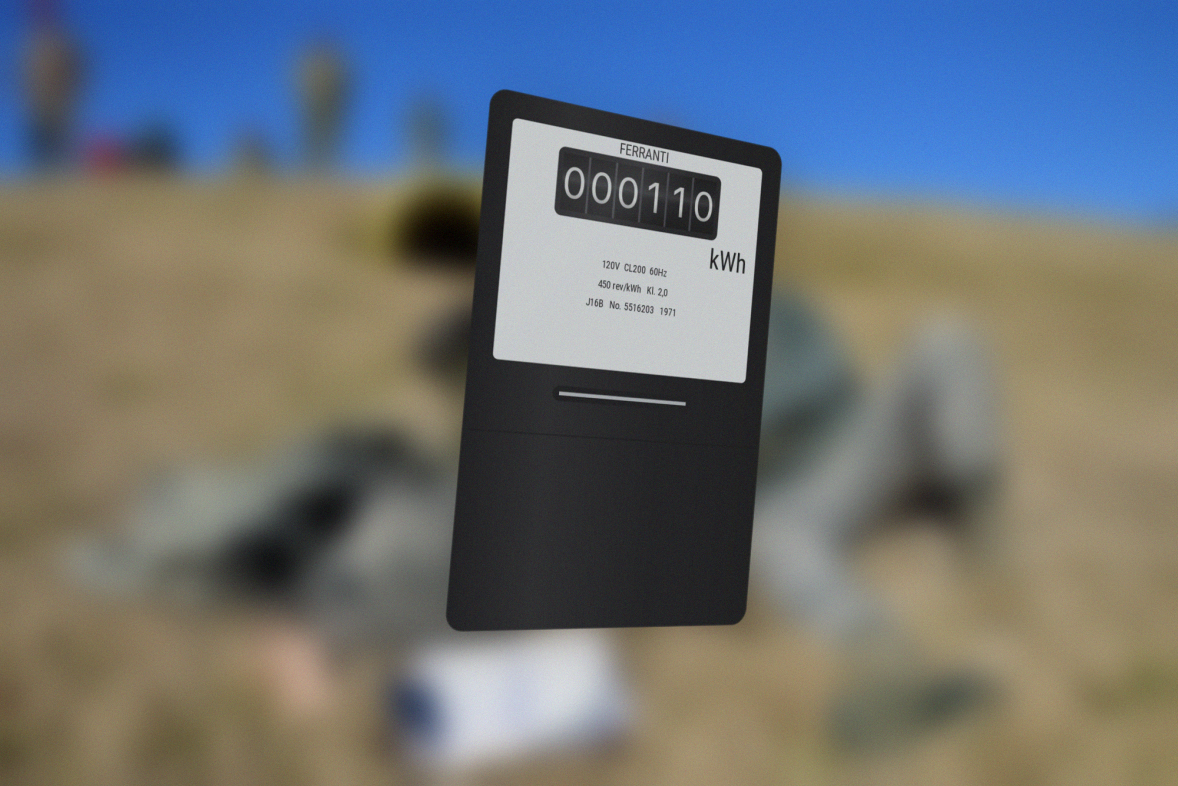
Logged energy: 110 kWh
